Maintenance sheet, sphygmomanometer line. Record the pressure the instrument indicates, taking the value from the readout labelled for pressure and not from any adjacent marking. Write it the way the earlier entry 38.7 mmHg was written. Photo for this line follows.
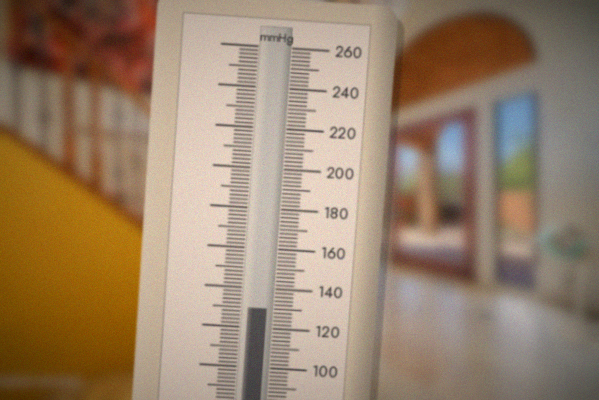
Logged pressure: 130 mmHg
